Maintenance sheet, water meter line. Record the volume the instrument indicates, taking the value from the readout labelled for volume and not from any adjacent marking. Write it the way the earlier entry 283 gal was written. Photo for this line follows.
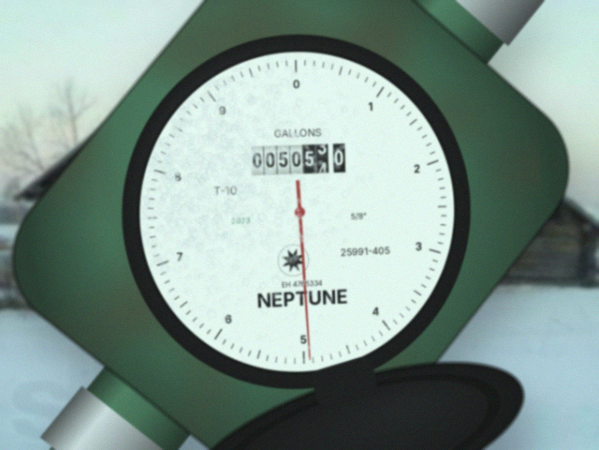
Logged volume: 50534.9 gal
